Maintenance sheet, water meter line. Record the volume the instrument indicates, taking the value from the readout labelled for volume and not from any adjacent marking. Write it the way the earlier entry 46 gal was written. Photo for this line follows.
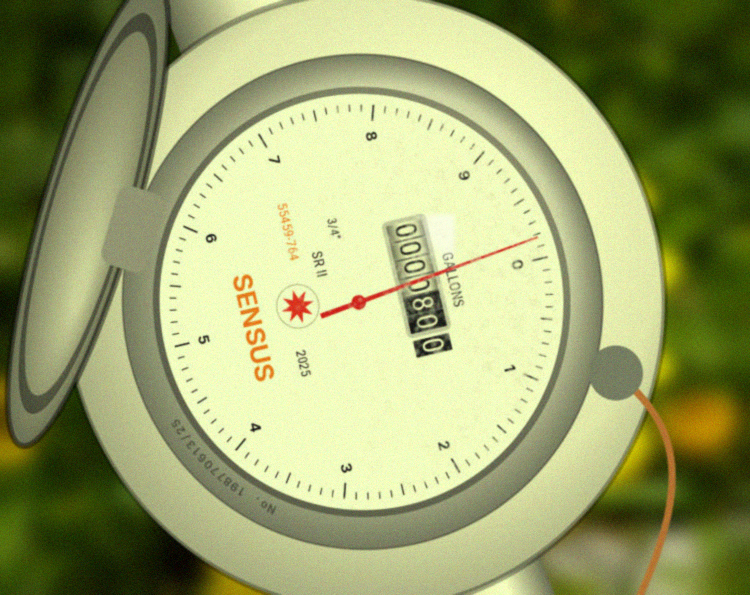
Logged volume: 799.8 gal
